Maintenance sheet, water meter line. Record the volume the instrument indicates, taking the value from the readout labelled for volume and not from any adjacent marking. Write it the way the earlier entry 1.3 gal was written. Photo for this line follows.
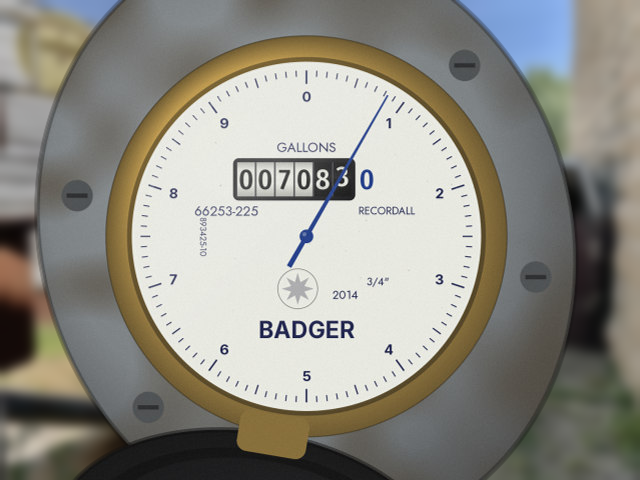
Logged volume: 70830.8 gal
